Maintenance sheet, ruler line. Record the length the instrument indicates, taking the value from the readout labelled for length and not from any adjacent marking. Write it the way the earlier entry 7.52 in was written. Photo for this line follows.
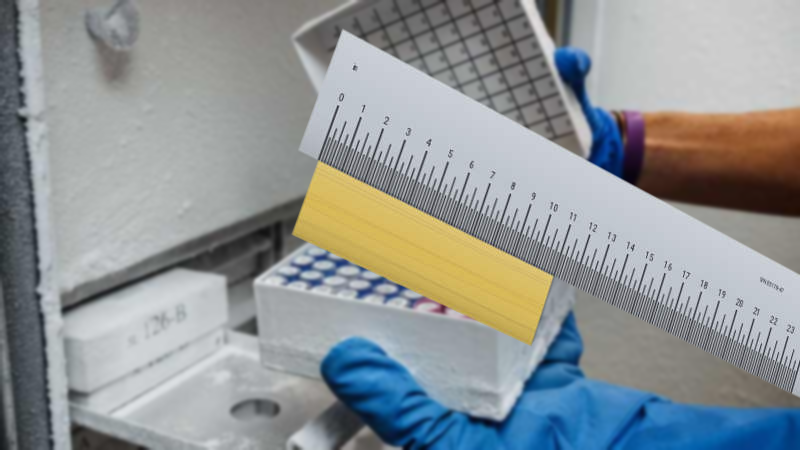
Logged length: 11 in
